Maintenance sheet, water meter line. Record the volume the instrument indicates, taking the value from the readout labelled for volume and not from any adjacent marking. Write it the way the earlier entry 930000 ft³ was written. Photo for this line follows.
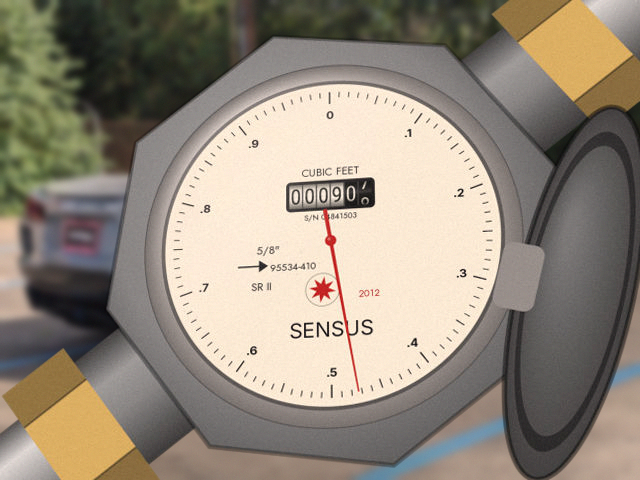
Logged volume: 907.47 ft³
